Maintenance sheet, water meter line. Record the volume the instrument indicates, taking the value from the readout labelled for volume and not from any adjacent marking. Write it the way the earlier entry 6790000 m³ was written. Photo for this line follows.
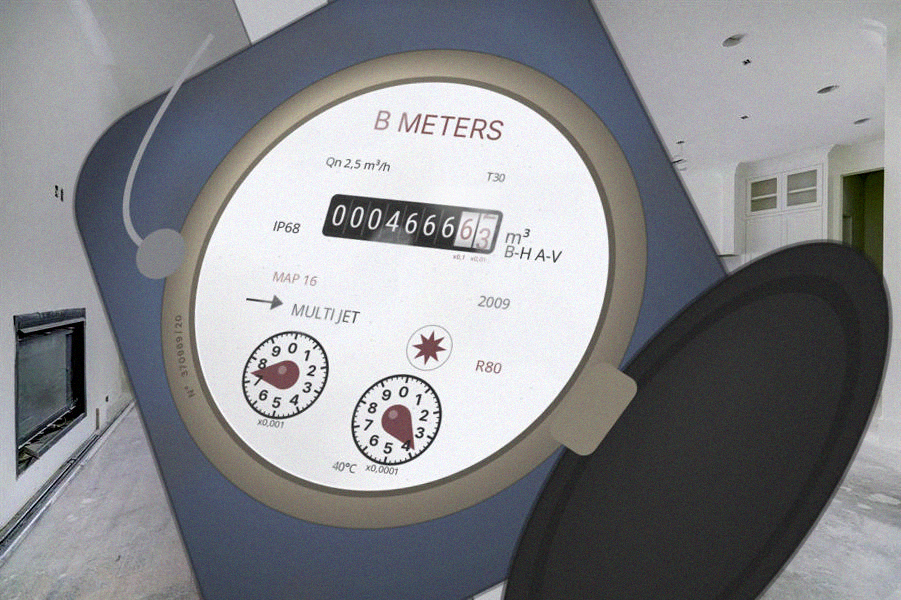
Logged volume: 4666.6273 m³
